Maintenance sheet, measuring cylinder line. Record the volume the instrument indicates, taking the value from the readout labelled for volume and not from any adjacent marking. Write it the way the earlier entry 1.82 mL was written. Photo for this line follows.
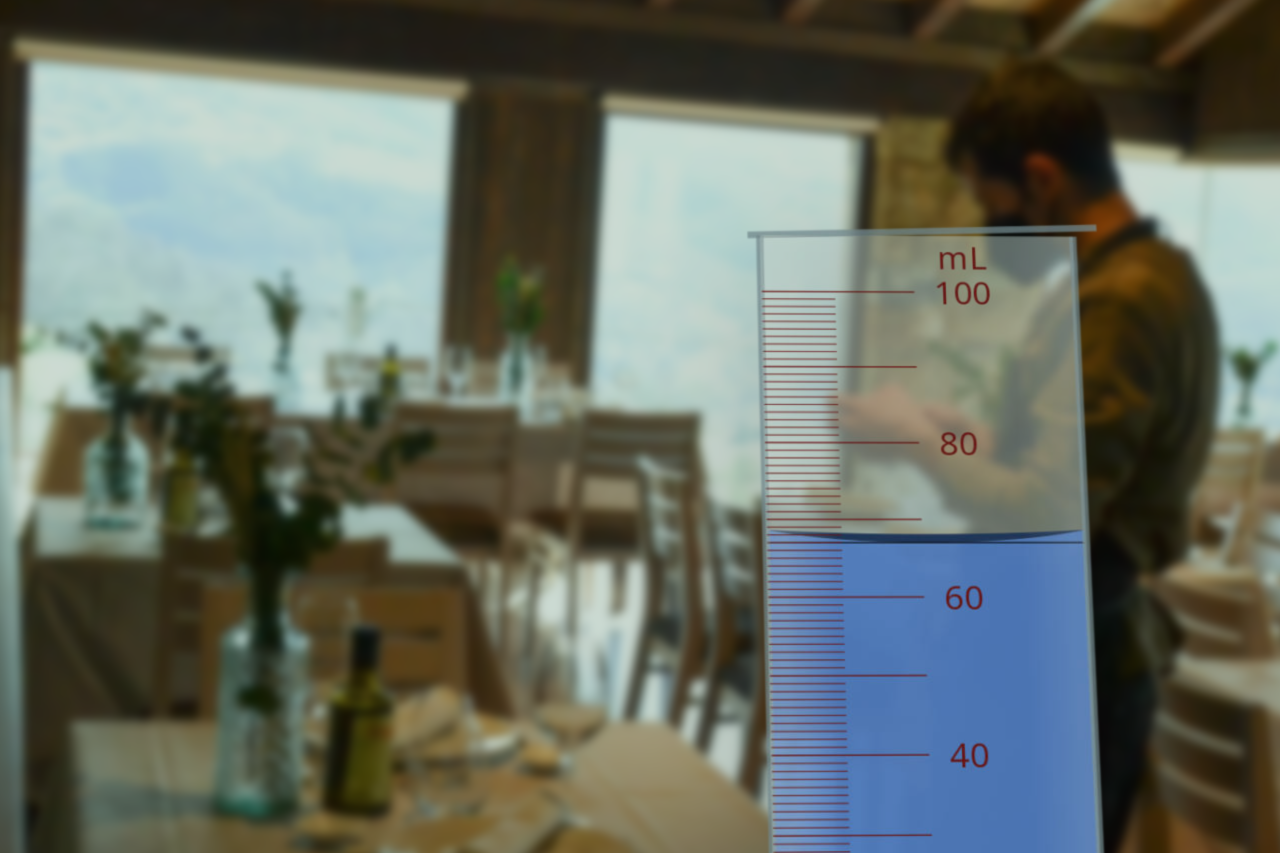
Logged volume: 67 mL
